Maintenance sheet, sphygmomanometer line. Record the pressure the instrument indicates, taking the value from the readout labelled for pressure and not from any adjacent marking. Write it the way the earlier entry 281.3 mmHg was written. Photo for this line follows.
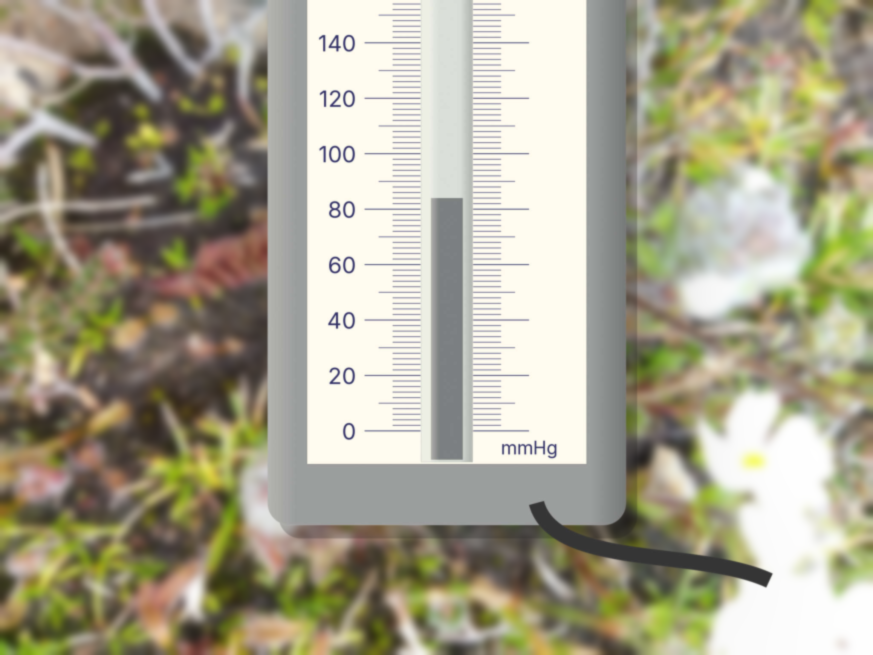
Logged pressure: 84 mmHg
